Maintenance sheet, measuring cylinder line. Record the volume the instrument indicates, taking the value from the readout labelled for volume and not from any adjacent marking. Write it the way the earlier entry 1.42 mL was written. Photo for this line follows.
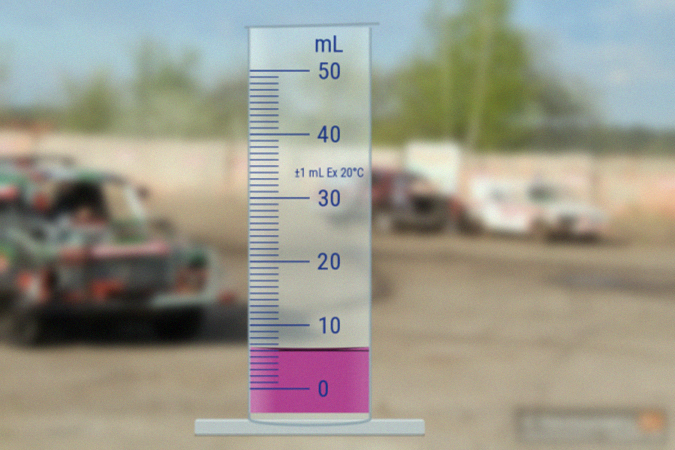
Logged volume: 6 mL
